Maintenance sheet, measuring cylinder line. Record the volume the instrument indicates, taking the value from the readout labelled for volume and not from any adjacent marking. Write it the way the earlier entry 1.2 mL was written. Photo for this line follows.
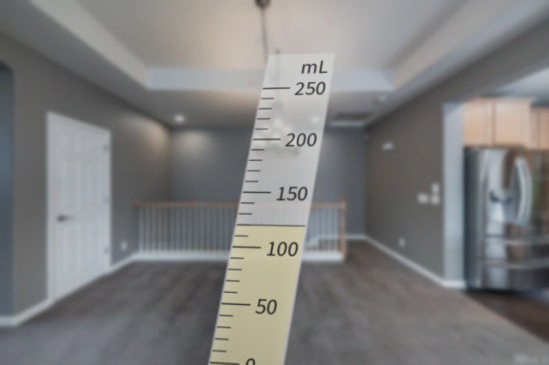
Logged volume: 120 mL
